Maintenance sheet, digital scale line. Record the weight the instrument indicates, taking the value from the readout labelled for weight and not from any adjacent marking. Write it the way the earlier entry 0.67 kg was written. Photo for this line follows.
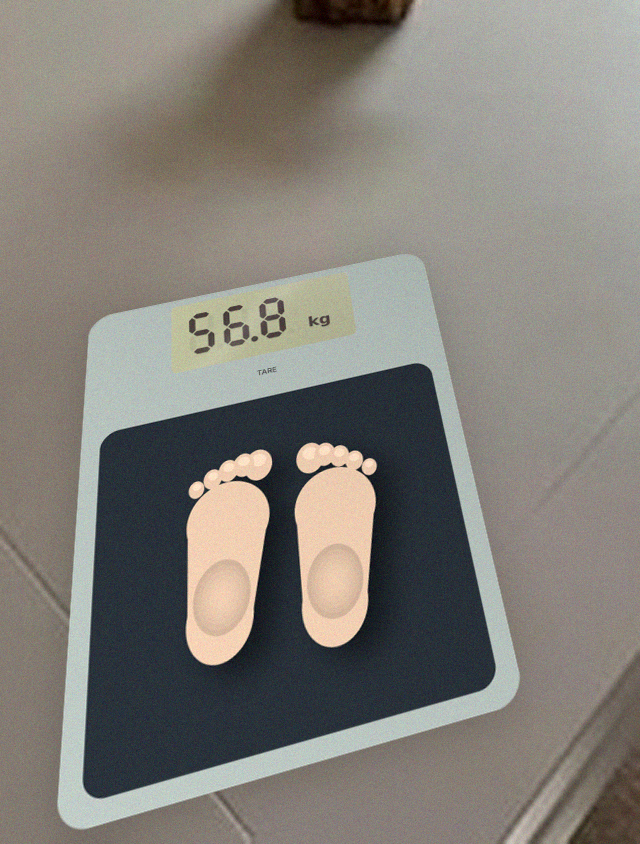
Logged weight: 56.8 kg
